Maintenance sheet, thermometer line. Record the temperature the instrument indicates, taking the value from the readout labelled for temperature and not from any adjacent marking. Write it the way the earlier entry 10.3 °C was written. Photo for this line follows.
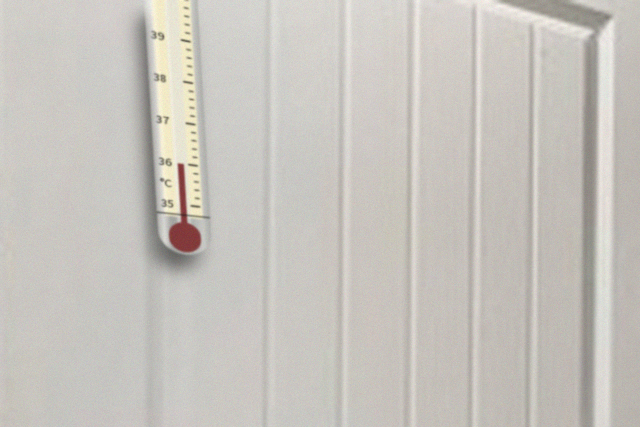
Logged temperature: 36 °C
